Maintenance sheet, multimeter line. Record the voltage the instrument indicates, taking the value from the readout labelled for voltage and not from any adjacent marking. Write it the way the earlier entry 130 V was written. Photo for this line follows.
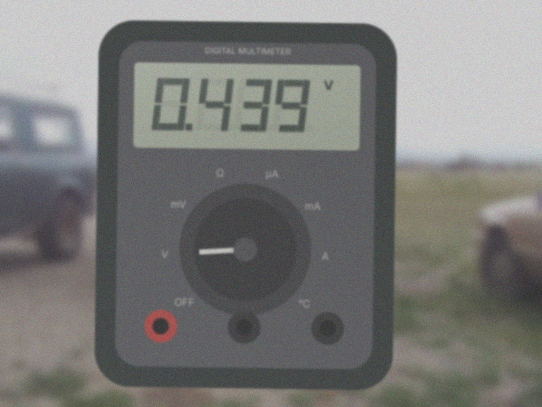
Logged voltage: 0.439 V
